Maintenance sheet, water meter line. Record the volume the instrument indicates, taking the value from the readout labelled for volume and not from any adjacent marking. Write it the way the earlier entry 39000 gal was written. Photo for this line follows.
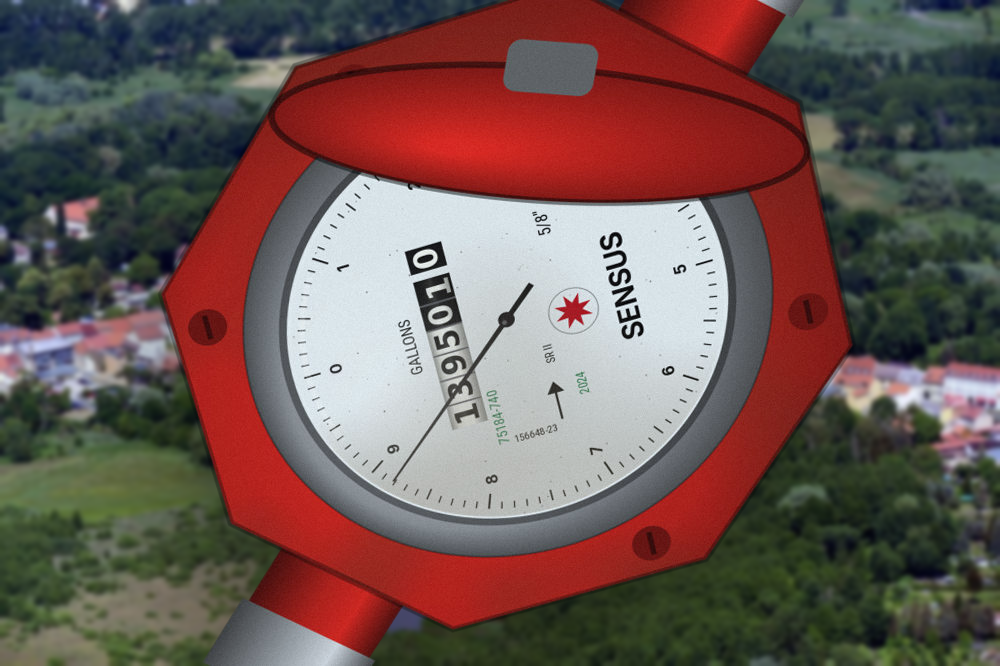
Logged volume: 1395008.8 gal
